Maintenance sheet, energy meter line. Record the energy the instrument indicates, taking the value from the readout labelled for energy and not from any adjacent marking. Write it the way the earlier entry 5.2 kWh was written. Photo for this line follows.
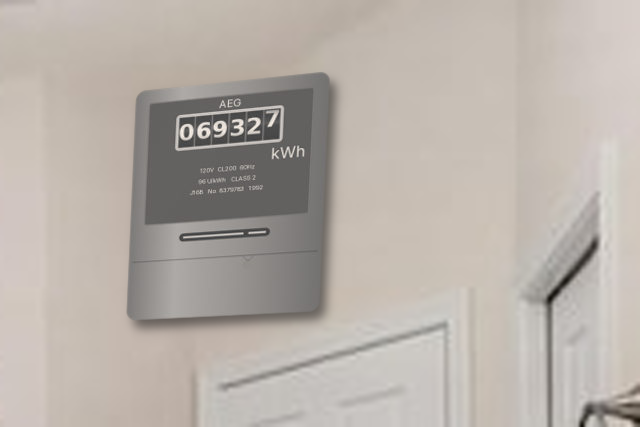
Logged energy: 69327 kWh
